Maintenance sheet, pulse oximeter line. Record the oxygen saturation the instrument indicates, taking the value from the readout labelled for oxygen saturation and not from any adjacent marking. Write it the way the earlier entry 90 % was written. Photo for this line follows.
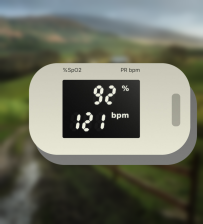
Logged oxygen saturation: 92 %
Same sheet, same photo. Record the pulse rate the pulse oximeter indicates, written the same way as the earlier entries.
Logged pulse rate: 121 bpm
